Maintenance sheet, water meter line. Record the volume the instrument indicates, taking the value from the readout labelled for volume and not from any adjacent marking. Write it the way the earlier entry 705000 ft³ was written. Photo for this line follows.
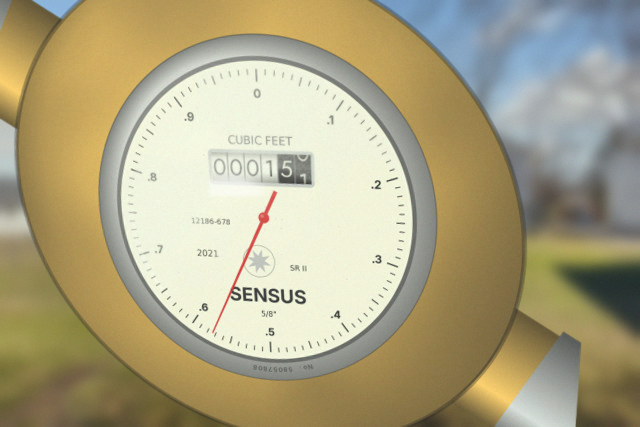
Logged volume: 150.57 ft³
